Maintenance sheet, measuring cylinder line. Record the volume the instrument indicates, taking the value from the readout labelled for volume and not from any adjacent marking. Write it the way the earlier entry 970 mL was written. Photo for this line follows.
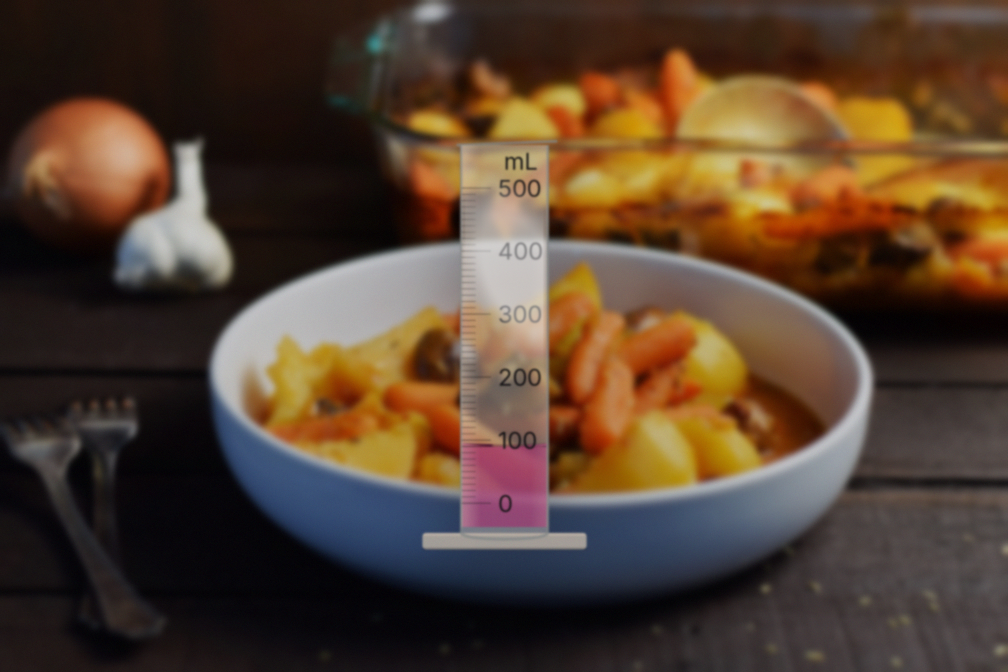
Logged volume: 90 mL
